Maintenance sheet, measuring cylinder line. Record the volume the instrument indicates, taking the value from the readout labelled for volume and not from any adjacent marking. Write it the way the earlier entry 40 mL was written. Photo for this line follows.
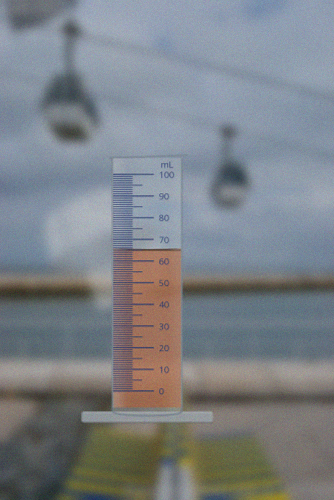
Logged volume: 65 mL
